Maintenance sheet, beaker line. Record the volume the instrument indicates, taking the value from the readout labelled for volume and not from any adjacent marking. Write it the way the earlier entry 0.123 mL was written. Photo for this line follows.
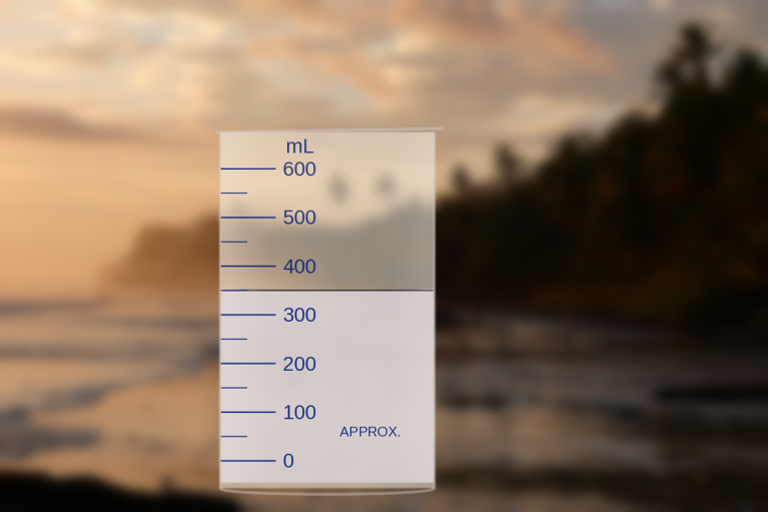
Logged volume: 350 mL
